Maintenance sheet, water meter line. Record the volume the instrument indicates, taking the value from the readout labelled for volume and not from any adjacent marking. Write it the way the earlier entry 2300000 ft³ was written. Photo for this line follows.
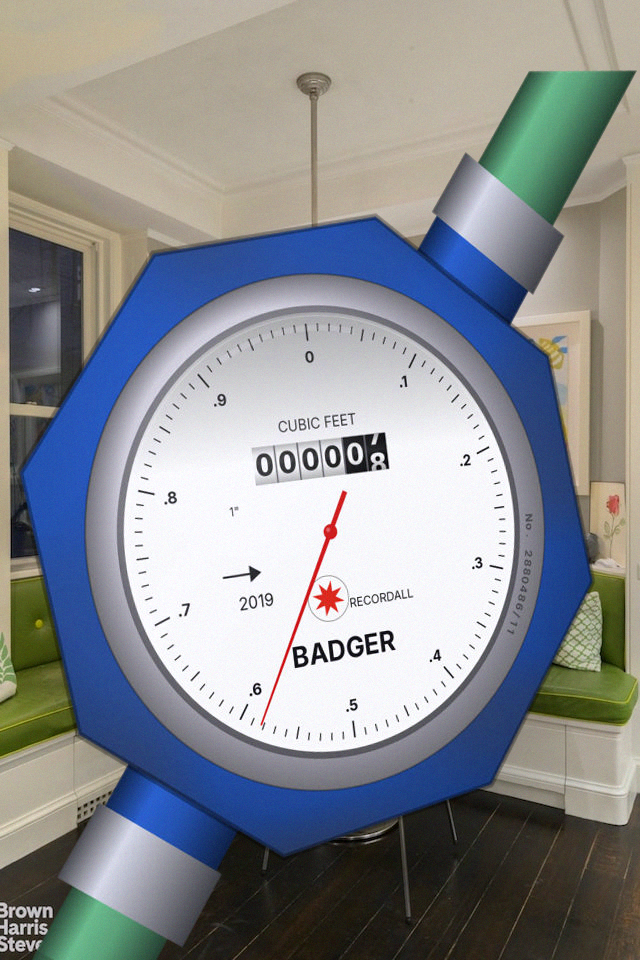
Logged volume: 7.58 ft³
